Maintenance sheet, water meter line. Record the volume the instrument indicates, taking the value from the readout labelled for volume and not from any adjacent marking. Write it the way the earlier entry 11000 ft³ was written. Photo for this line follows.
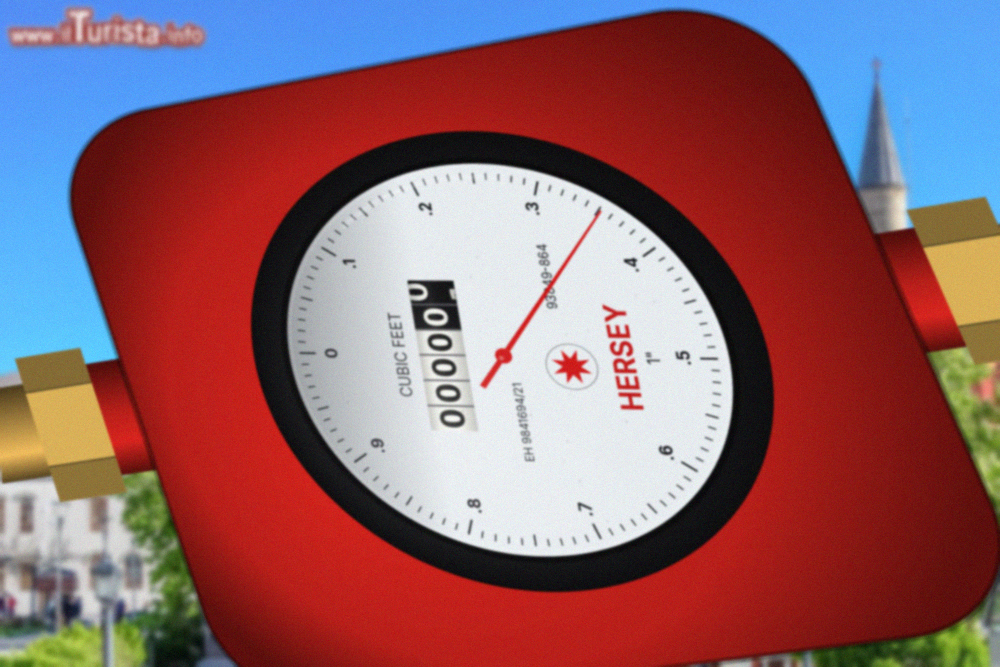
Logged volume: 0.35 ft³
